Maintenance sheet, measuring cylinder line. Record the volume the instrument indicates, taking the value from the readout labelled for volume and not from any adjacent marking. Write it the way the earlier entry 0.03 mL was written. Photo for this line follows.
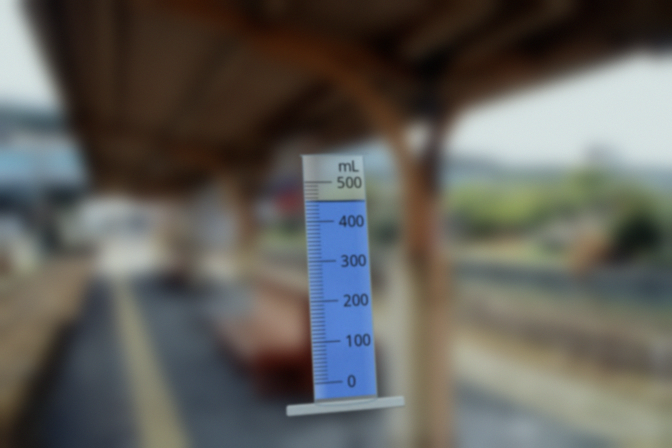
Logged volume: 450 mL
